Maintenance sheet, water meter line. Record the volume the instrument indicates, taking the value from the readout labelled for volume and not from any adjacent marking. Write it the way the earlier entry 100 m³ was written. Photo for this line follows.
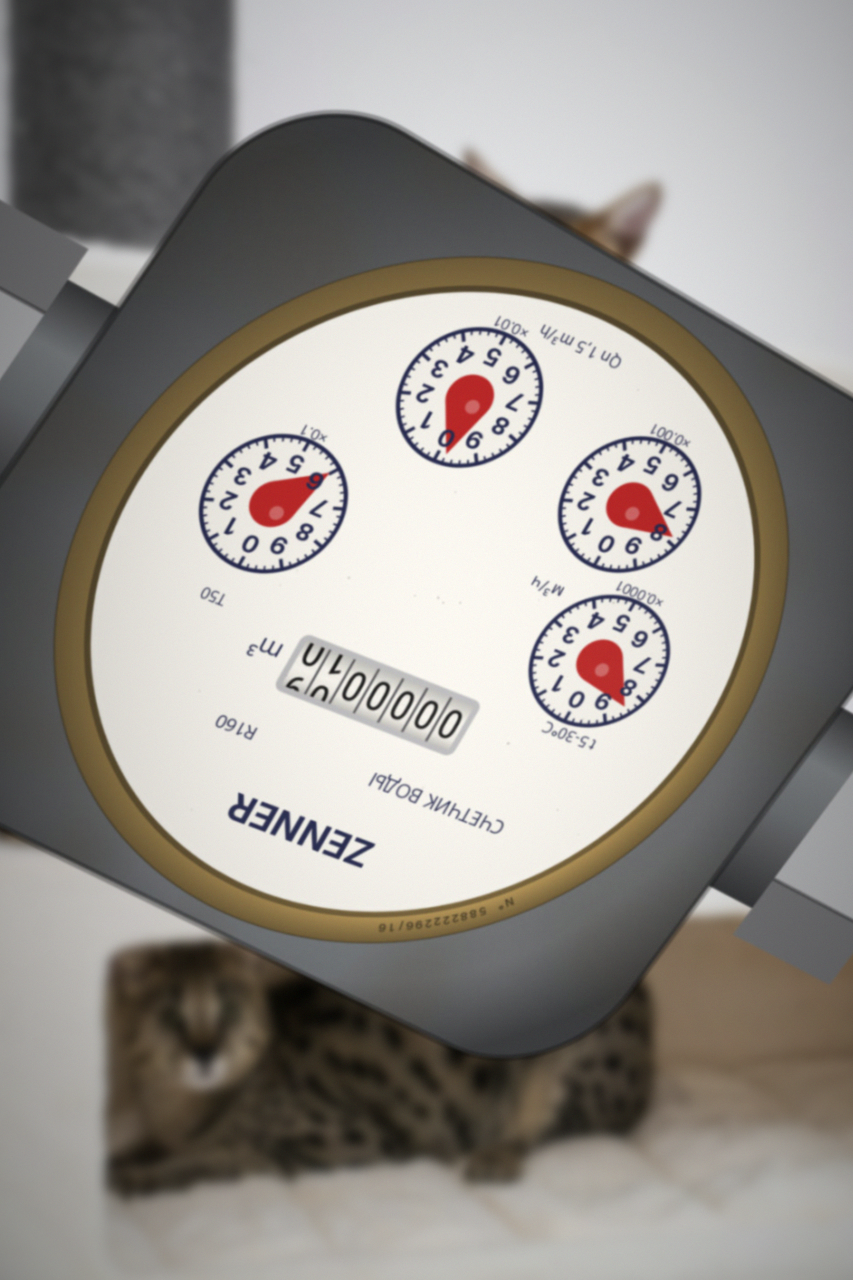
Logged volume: 9.5978 m³
